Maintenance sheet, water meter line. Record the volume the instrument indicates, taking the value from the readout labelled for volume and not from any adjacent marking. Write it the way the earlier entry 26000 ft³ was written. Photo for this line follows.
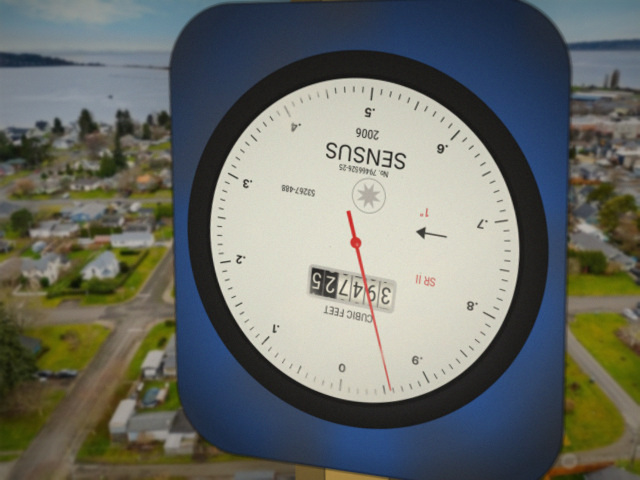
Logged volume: 394724.94 ft³
